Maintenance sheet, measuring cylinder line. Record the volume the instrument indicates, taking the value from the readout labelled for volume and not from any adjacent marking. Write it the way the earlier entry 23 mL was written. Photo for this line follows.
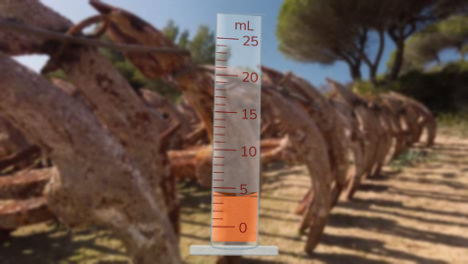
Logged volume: 4 mL
